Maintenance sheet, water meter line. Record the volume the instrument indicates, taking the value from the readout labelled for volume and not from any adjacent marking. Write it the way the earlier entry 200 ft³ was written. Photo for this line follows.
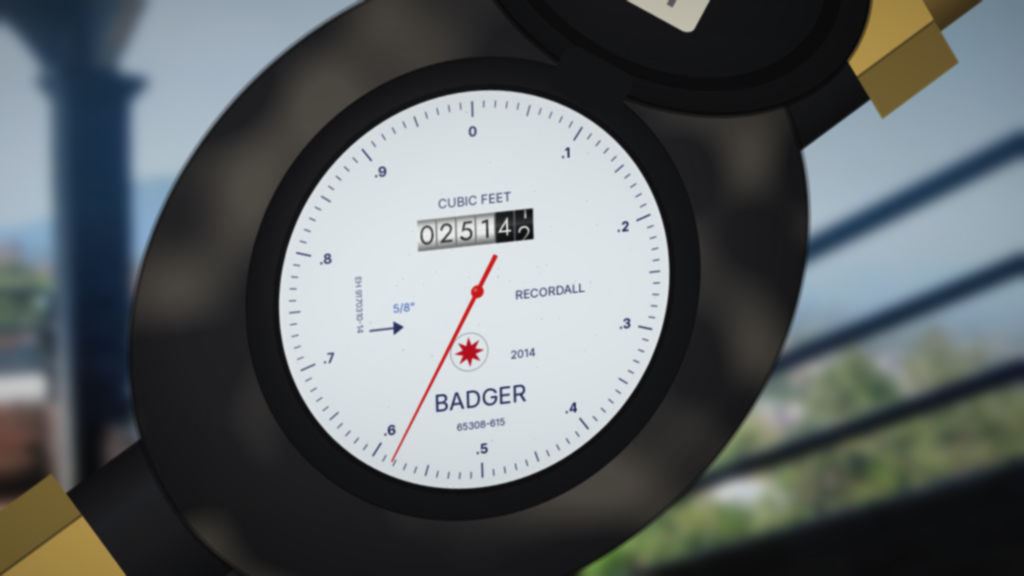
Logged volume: 25141.58 ft³
